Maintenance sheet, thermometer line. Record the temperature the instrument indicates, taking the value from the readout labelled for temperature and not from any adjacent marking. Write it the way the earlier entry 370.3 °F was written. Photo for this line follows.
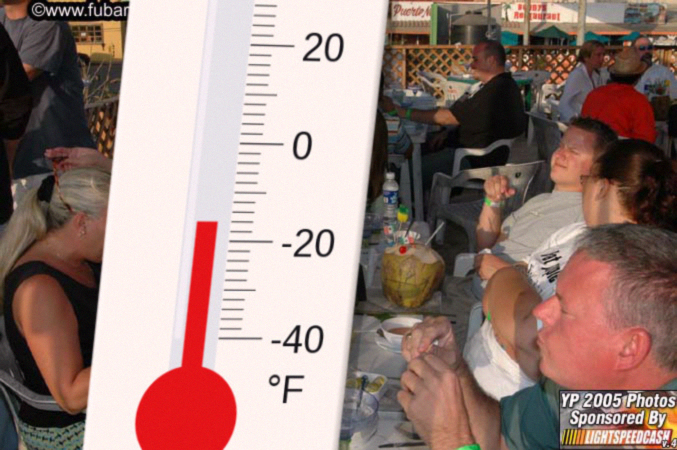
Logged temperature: -16 °F
